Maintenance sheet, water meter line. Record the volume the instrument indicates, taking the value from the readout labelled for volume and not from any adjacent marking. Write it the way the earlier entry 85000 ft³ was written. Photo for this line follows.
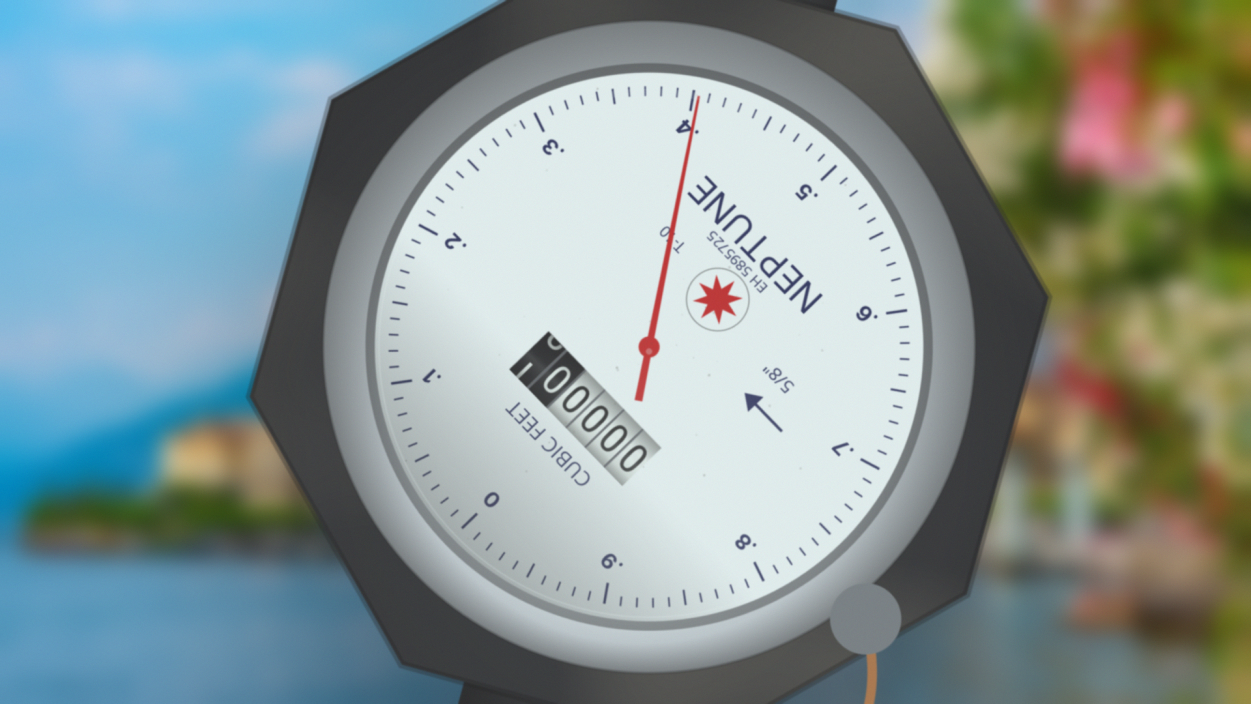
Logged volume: 1.40 ft³
